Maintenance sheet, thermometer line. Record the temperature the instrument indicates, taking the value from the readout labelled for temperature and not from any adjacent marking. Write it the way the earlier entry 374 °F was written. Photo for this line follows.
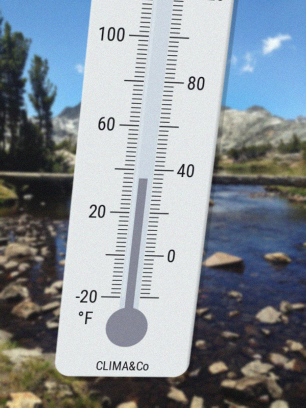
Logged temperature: 36 °F
